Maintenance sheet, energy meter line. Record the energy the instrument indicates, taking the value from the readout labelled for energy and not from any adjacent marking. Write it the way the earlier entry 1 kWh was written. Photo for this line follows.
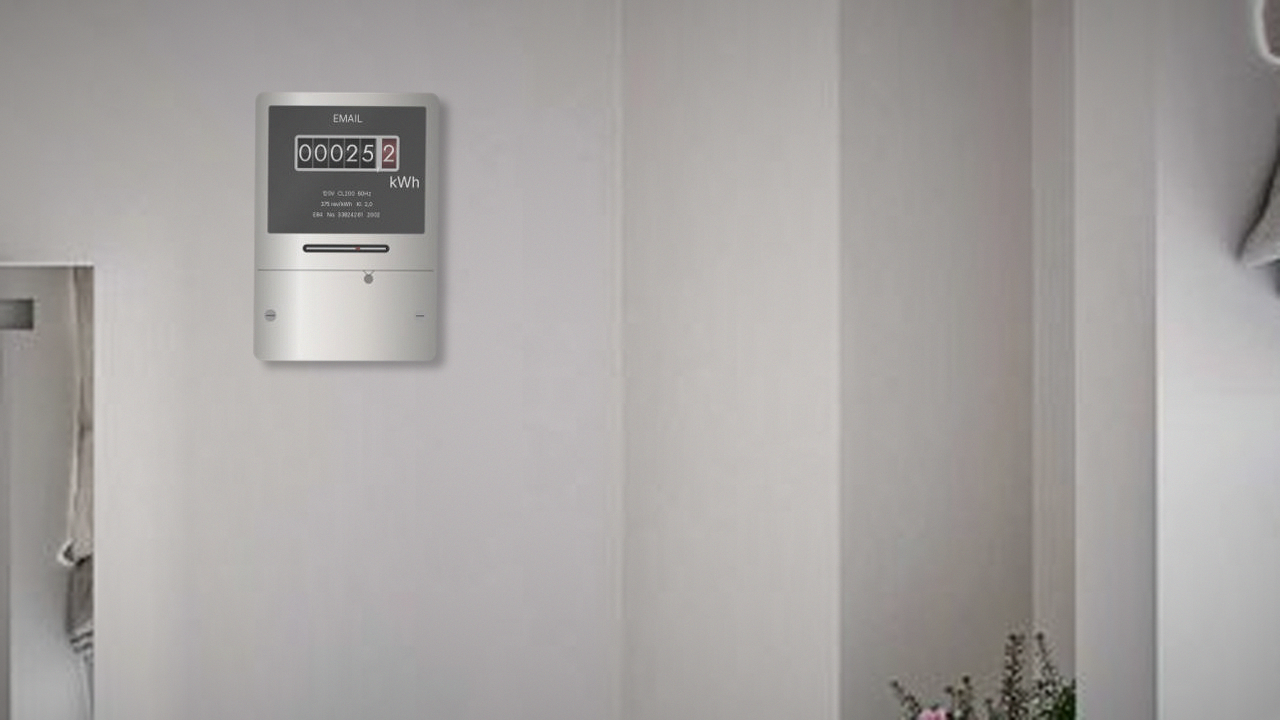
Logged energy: 25.2 kWh
